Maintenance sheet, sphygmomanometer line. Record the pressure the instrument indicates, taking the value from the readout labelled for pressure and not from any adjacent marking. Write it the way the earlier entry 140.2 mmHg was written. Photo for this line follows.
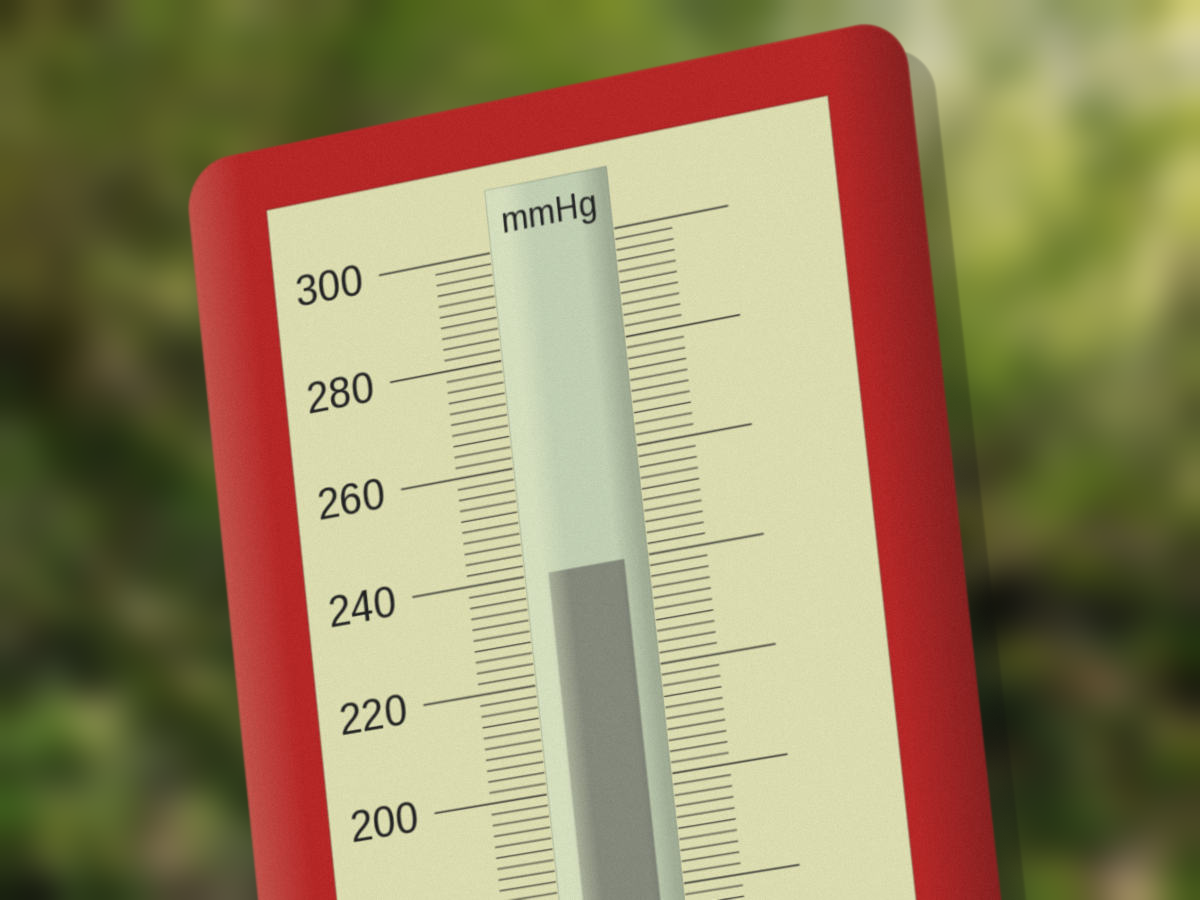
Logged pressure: 240 mmHg
